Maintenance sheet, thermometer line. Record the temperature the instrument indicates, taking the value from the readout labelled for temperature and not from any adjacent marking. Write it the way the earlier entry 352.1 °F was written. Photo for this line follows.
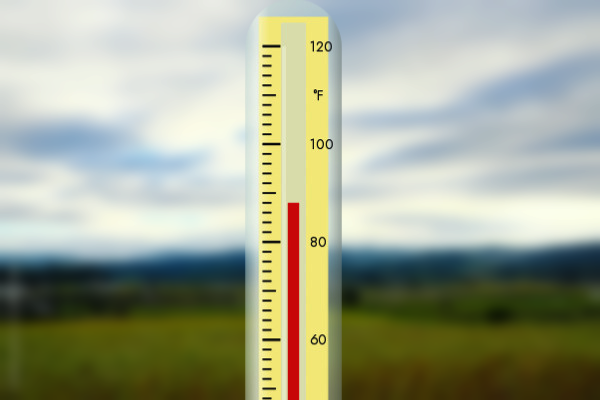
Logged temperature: 88 °F
